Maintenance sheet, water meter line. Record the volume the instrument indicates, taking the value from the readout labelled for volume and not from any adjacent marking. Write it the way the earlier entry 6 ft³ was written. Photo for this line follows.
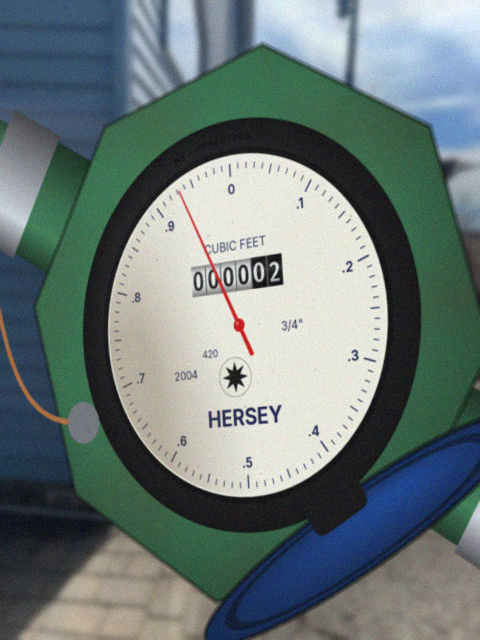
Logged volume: 1.93 ft³
